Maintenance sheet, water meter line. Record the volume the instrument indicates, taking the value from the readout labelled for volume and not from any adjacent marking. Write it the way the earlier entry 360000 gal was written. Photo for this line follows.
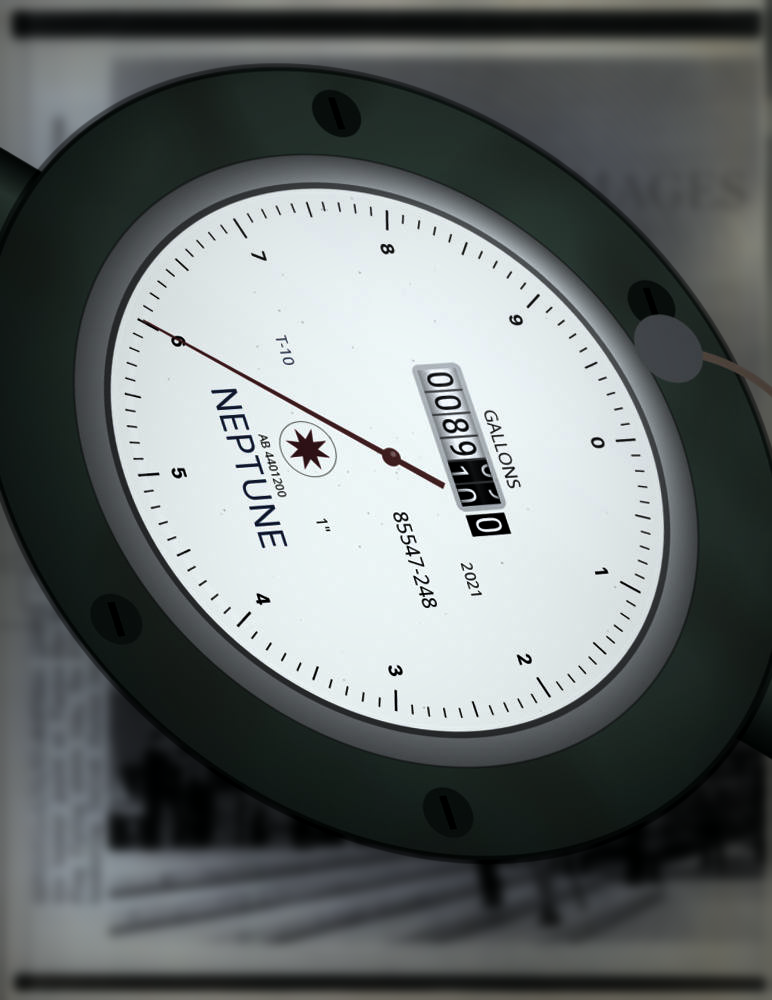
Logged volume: 89096.0 gal
